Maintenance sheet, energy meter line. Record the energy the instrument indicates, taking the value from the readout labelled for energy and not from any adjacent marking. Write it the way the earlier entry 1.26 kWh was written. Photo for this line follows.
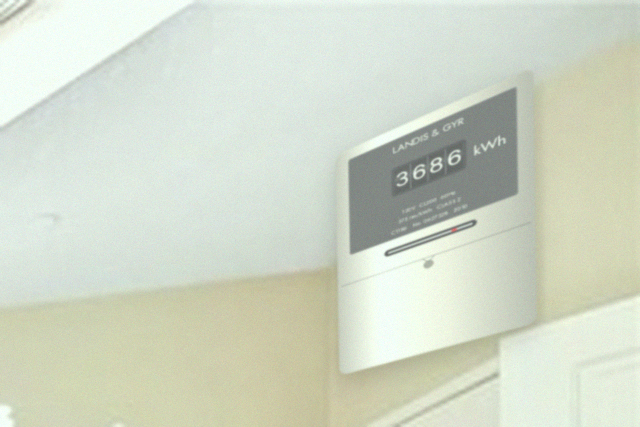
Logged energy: 3686 kWh
